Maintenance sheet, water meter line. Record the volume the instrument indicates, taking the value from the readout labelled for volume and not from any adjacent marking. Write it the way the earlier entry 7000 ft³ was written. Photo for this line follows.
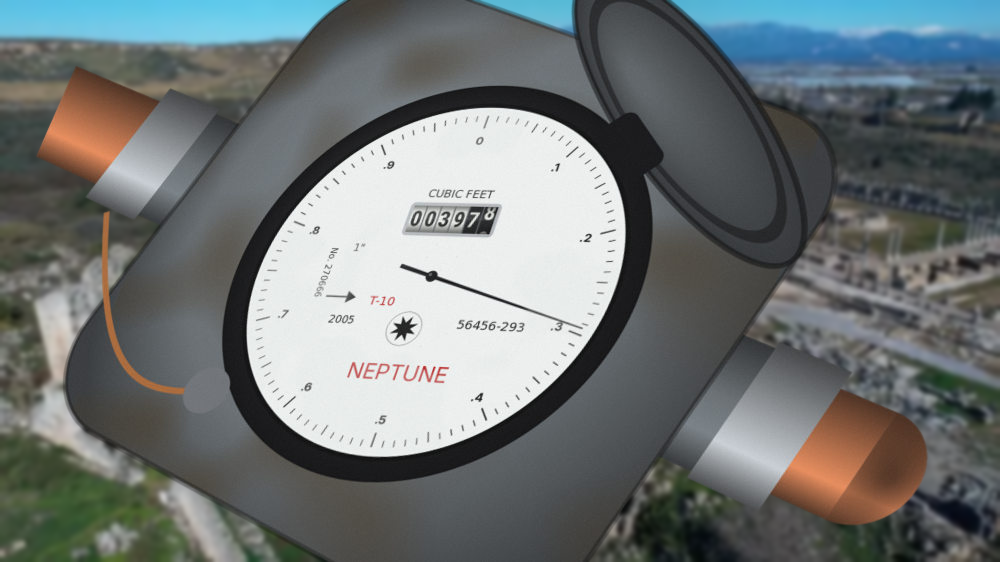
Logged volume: 3978.29 ft³
